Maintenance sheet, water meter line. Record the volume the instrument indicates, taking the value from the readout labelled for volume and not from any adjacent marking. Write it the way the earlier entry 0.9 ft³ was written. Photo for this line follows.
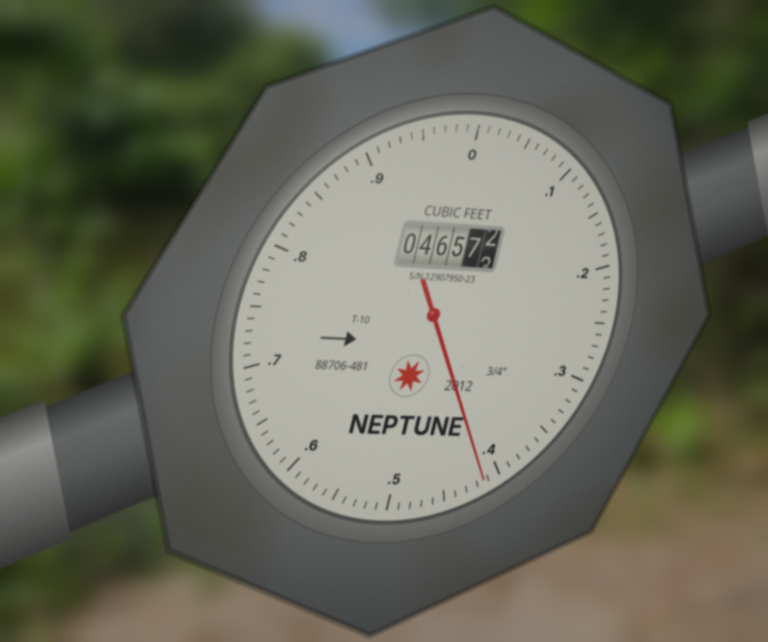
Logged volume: 46572.41 ft³
